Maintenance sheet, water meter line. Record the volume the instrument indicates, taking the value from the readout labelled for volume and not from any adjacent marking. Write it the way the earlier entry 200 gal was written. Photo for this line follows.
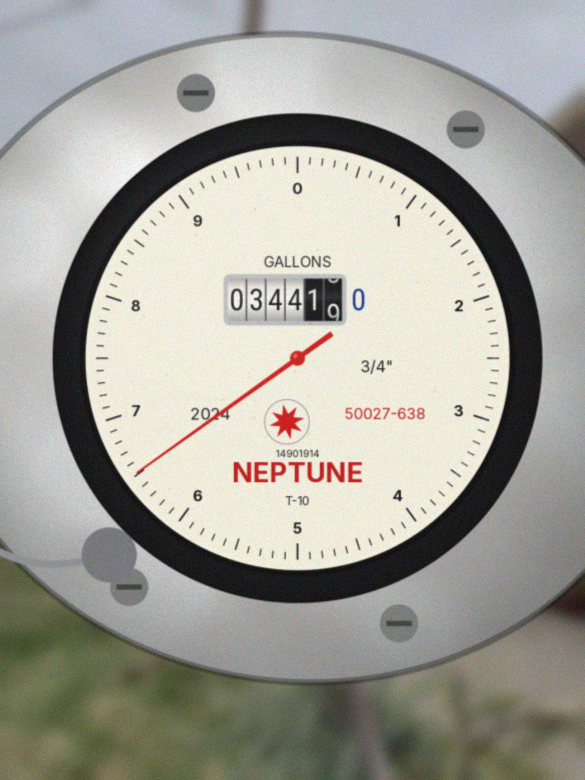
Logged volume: 344186.5 gal
